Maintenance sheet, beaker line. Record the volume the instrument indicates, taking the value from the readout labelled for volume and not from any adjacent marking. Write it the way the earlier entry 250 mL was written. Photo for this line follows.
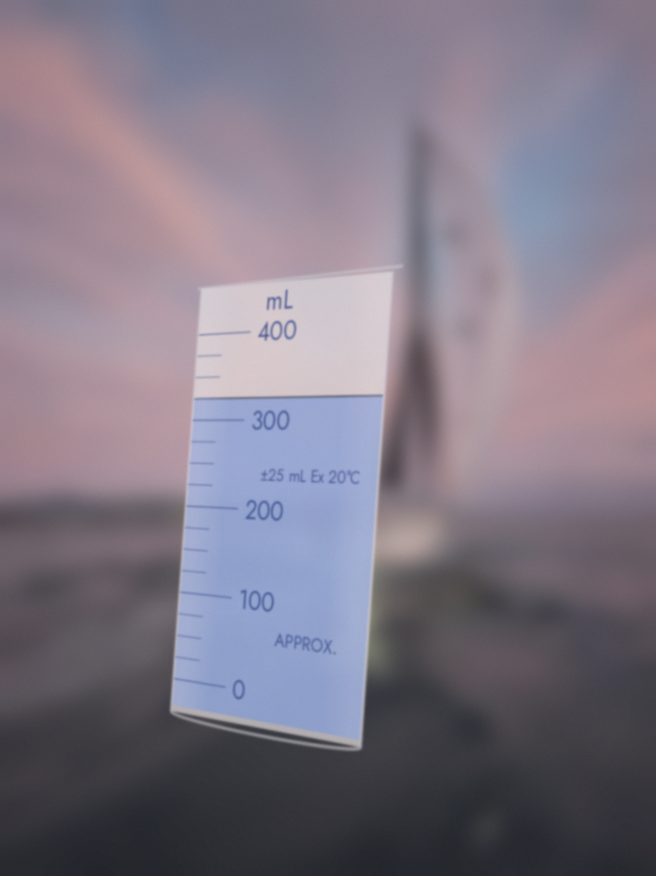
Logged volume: 325 mL
